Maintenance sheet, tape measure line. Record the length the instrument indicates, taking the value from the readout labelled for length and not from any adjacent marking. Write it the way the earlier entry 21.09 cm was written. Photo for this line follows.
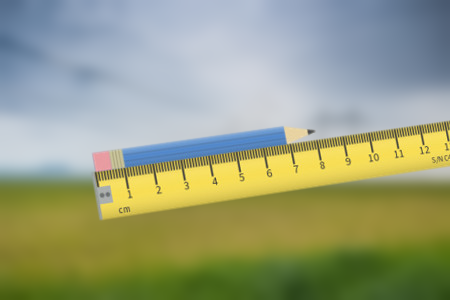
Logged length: 8 cm
